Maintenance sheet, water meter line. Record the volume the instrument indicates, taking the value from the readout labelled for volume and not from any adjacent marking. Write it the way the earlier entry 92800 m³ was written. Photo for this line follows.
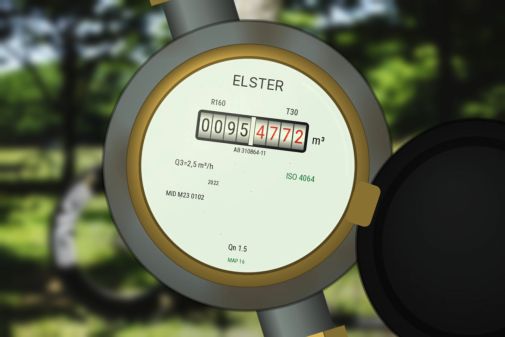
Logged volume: 95.4772 m³
